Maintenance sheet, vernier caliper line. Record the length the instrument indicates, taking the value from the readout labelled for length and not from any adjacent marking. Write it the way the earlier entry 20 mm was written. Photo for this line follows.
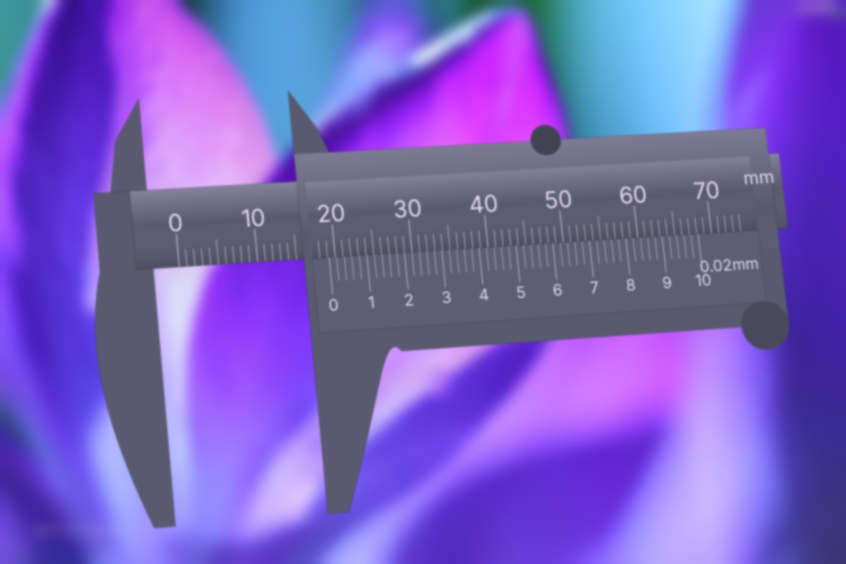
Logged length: 19.2 mm
